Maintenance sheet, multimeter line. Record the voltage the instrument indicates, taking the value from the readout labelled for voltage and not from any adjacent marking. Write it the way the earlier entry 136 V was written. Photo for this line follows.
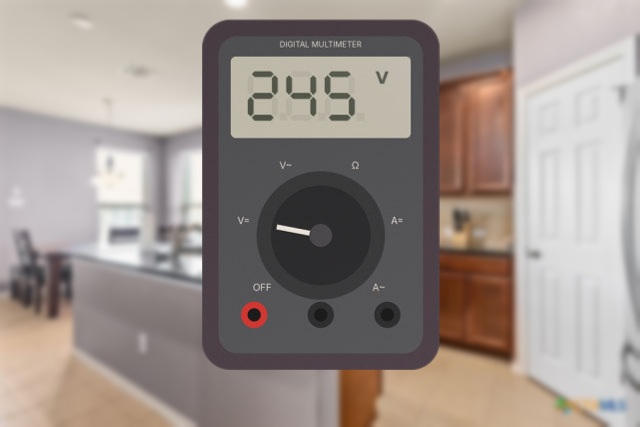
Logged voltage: 245 V
